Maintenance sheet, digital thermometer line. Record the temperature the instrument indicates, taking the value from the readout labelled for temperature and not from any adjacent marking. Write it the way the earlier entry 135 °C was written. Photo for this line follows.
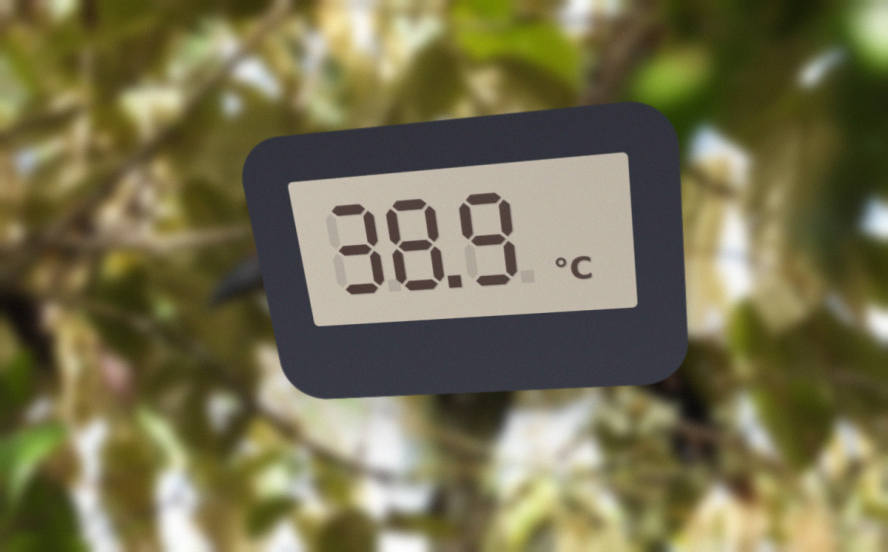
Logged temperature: 38.9 °C
